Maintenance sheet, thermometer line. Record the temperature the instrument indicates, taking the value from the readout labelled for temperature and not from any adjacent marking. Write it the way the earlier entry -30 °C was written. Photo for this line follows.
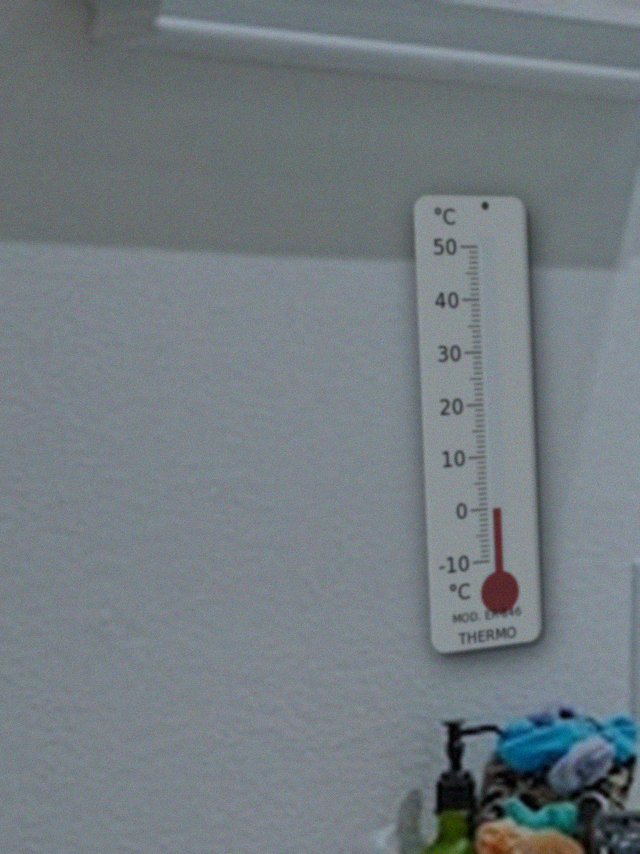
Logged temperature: 0 °C
